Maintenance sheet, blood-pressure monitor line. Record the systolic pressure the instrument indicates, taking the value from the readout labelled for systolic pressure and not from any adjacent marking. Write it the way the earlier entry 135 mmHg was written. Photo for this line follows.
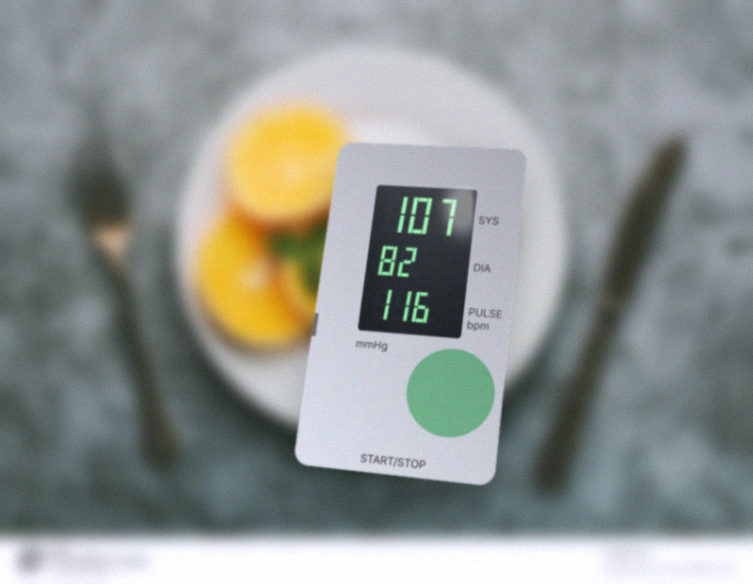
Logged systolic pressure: 107 mmHg
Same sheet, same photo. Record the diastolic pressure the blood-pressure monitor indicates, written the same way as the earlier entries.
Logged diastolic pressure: 82 mmHg
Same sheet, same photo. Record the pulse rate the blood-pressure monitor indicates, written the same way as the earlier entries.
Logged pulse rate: 116 bpm
